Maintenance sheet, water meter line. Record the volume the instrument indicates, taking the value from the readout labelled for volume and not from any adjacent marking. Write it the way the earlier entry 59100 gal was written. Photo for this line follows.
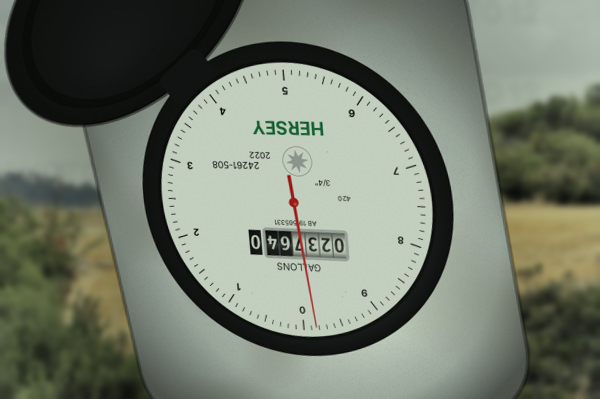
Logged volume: 237639.8 gal
